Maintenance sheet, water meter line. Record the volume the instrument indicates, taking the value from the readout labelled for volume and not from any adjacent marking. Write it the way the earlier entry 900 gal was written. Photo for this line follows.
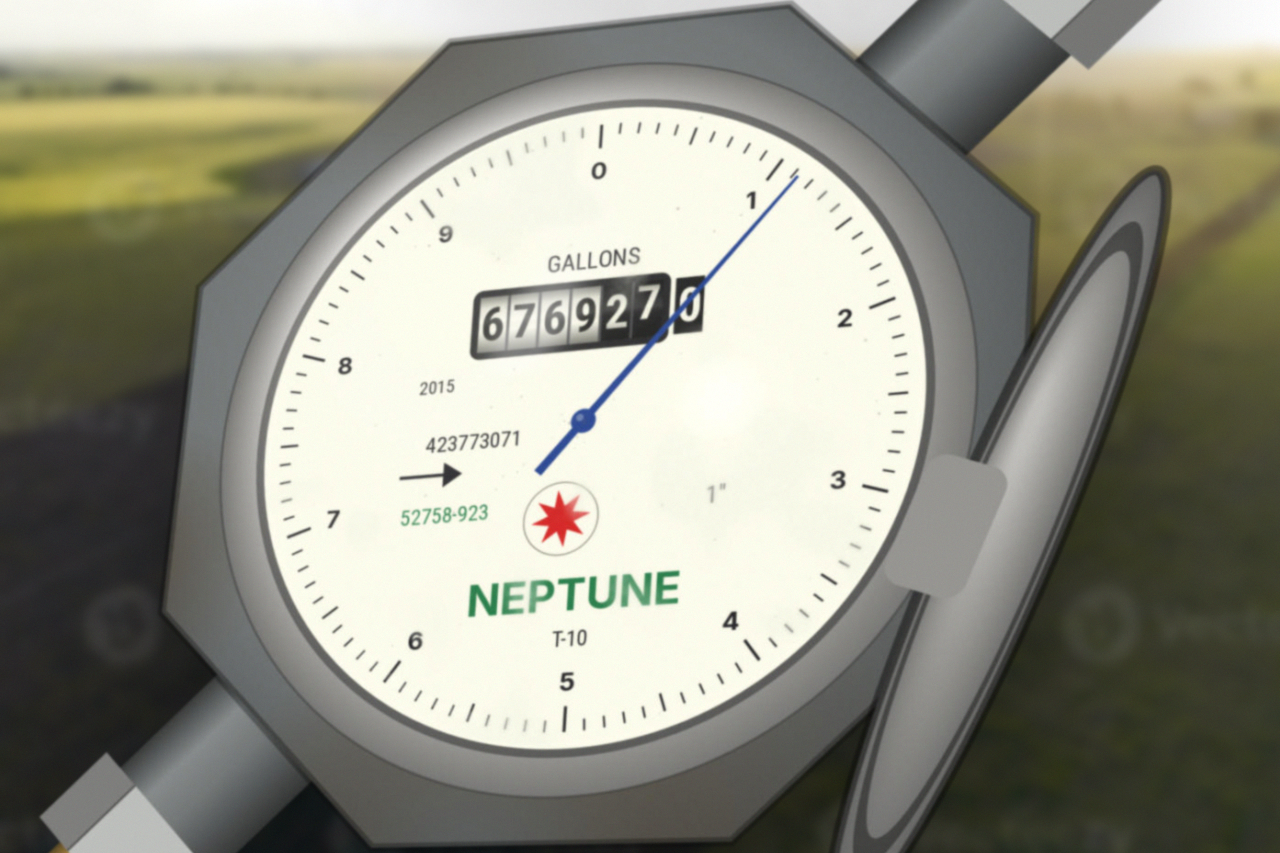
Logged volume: 6769271.1 gal
